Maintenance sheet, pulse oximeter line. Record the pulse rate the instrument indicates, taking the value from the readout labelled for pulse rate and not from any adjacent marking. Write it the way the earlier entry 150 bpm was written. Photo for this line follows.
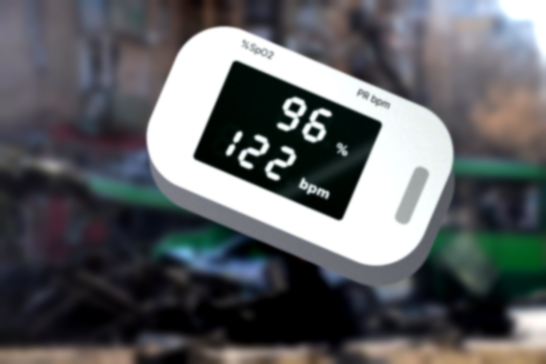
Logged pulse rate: 122 bpm
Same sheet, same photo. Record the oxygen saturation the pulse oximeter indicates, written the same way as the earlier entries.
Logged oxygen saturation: 96 %
